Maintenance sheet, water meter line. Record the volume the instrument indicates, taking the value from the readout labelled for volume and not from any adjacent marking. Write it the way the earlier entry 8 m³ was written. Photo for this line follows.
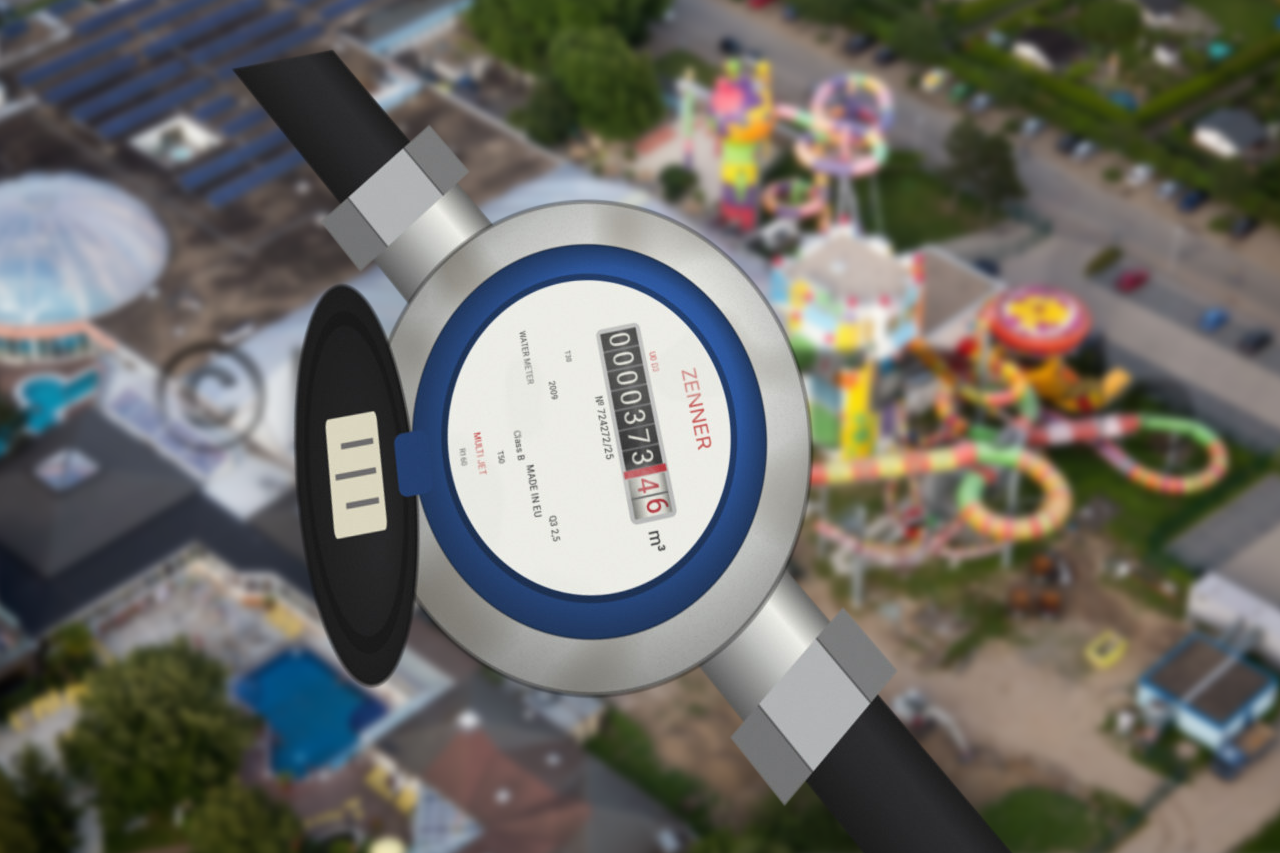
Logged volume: 373.46 m³
